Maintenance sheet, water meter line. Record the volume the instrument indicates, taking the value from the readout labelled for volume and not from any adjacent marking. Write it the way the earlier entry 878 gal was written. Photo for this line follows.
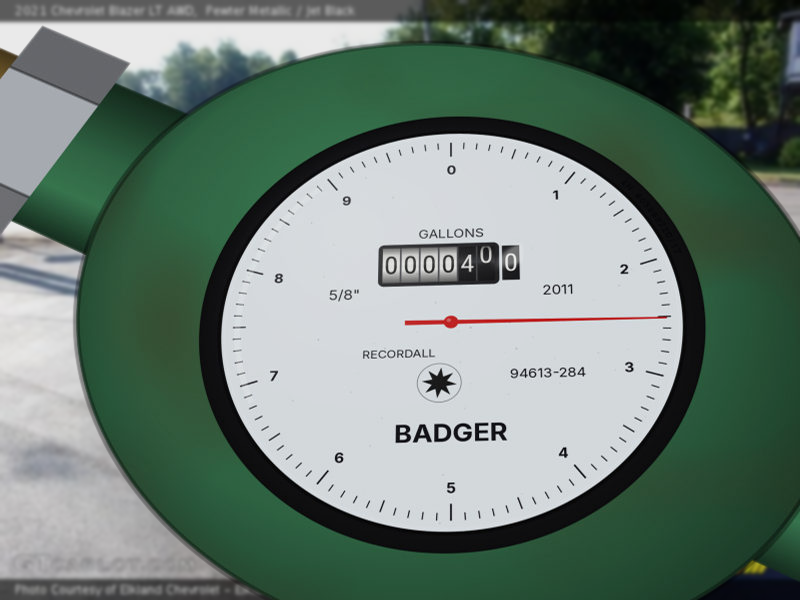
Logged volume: 402.5 gal
